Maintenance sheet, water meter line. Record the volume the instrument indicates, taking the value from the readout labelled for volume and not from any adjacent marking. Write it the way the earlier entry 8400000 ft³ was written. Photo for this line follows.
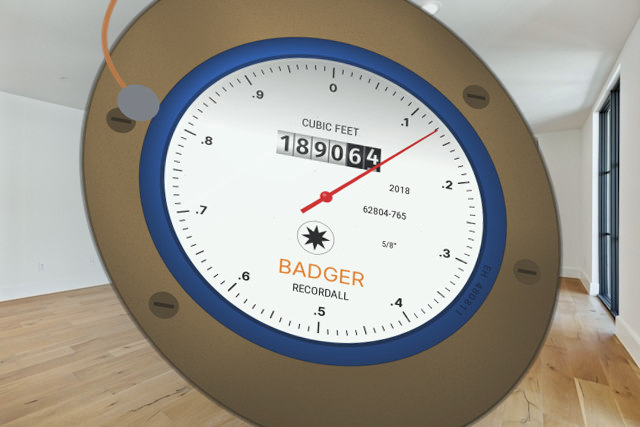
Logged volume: 189064.13 ft³
